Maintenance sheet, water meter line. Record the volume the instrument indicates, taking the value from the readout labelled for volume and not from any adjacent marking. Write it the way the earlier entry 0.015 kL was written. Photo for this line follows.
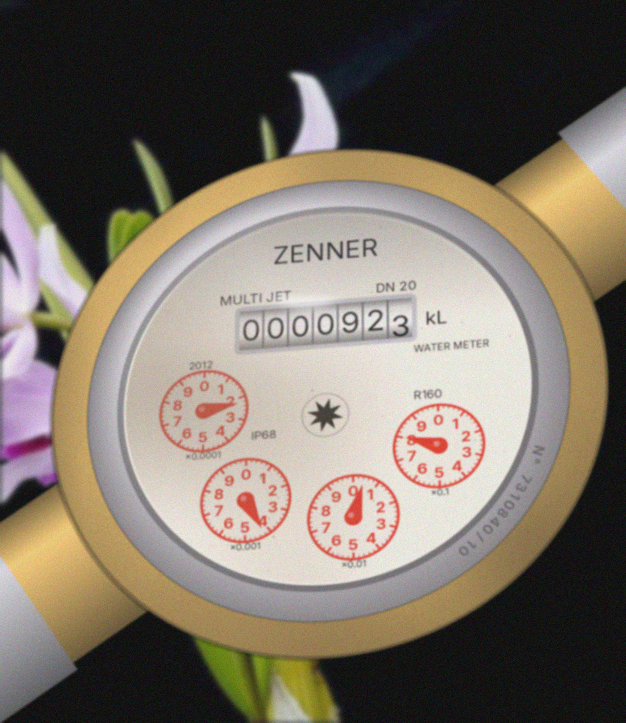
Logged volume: 922.8042 kL
